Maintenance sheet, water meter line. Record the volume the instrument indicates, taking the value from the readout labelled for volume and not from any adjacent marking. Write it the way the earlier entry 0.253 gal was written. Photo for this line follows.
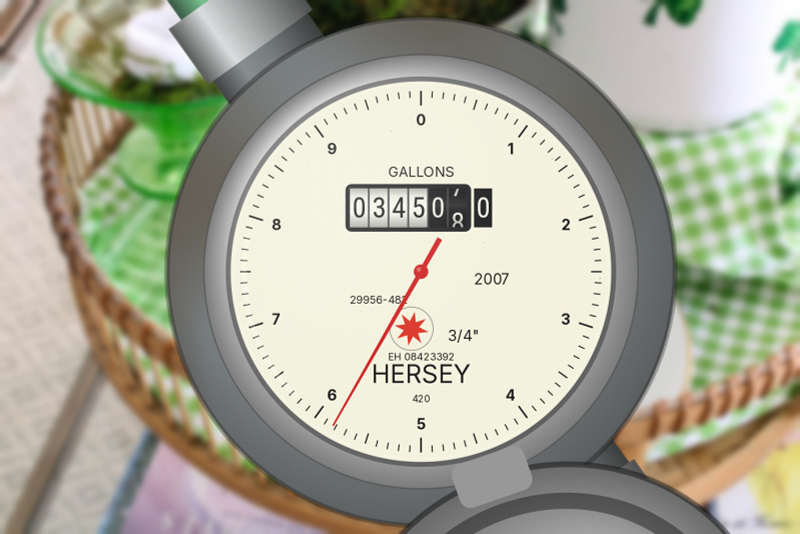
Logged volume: 345075.8 gal
